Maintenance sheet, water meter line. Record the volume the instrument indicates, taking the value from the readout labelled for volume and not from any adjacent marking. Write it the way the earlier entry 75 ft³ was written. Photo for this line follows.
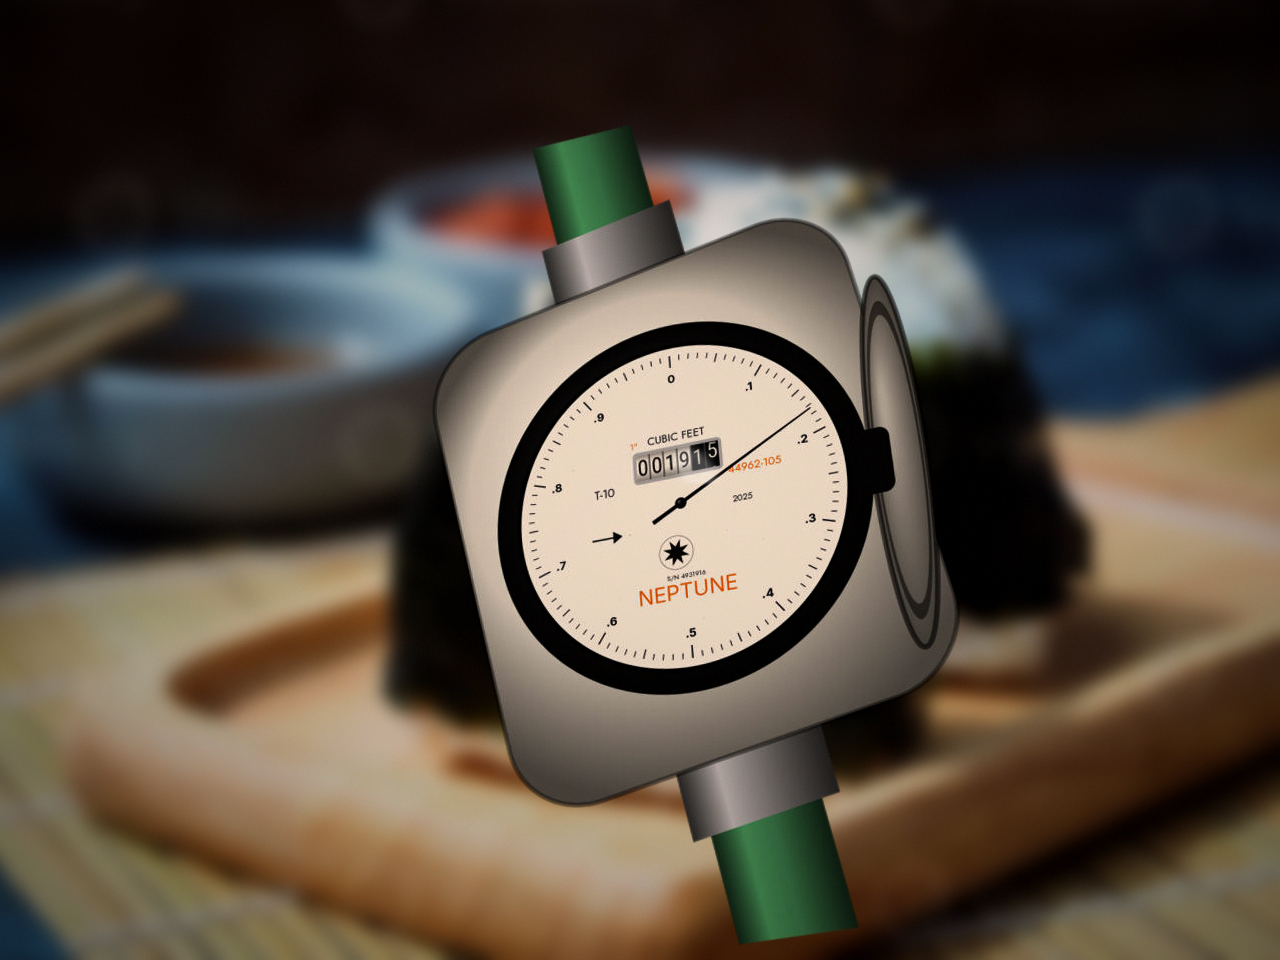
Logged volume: 1915.17 ft³
